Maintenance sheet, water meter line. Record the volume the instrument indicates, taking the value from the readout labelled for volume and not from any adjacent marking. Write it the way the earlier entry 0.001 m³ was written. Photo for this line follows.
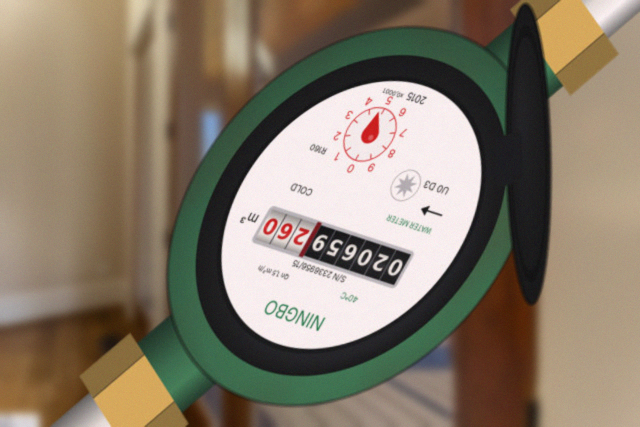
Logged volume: 20659.2604 m³
